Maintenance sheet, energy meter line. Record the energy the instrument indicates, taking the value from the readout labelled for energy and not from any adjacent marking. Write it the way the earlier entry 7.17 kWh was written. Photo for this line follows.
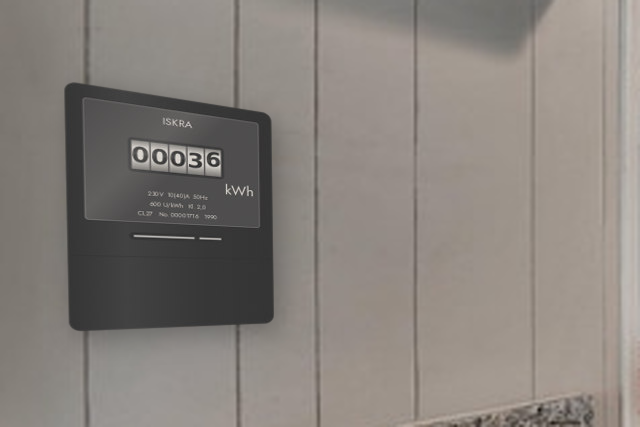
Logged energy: 36 kWh
